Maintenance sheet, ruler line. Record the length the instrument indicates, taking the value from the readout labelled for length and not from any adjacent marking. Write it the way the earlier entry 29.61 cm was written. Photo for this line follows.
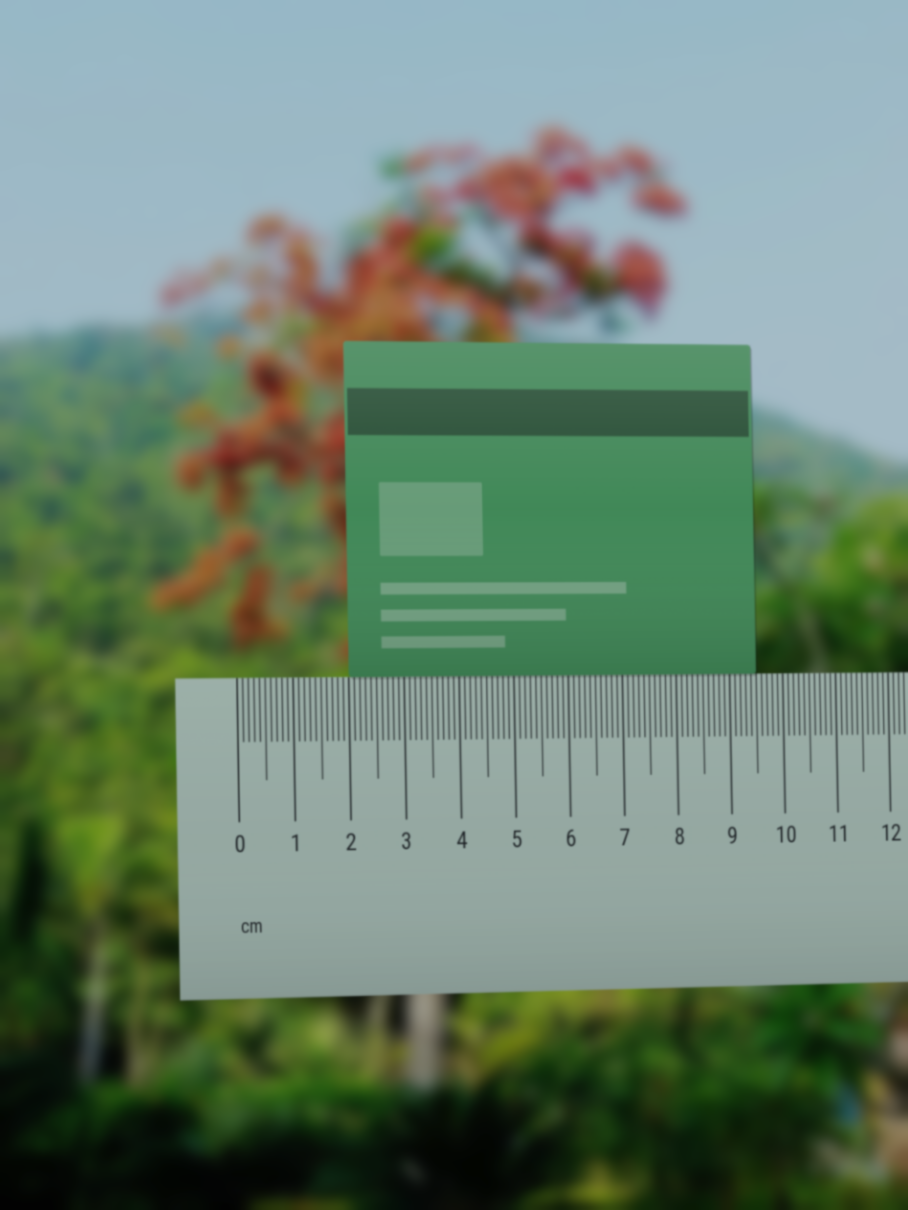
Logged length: 7.5 cm
